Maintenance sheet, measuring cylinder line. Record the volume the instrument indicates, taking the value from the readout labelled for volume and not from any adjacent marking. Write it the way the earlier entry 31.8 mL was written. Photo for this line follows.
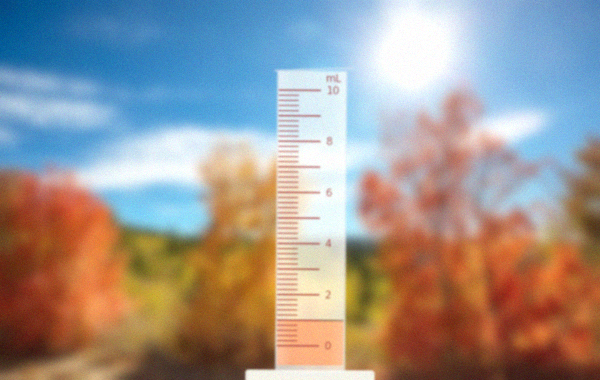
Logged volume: 1 mL
